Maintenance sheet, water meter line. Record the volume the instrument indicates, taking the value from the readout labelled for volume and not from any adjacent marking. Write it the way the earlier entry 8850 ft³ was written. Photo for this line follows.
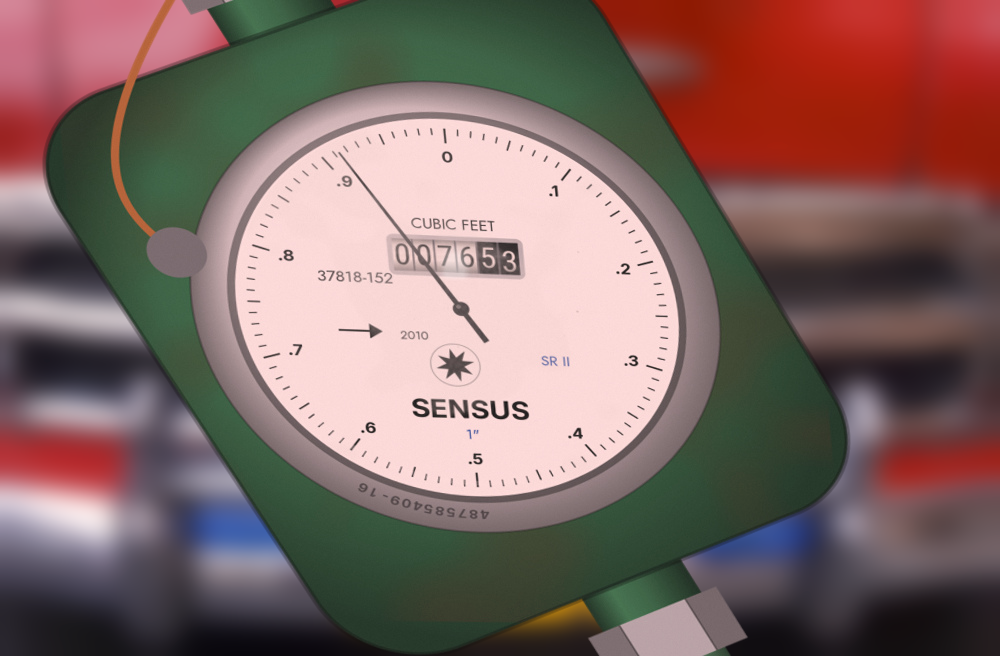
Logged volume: 7652.91 ft³
